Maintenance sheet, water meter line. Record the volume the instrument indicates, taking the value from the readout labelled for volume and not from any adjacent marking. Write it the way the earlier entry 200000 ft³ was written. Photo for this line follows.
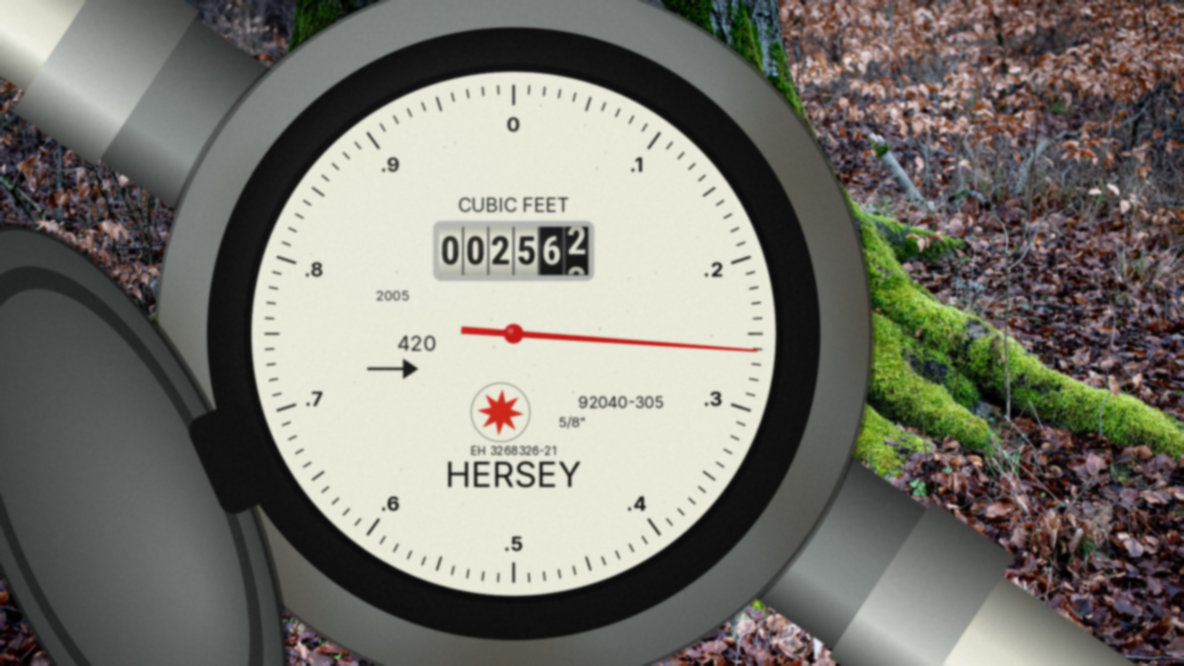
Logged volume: 2562.26 ft³
